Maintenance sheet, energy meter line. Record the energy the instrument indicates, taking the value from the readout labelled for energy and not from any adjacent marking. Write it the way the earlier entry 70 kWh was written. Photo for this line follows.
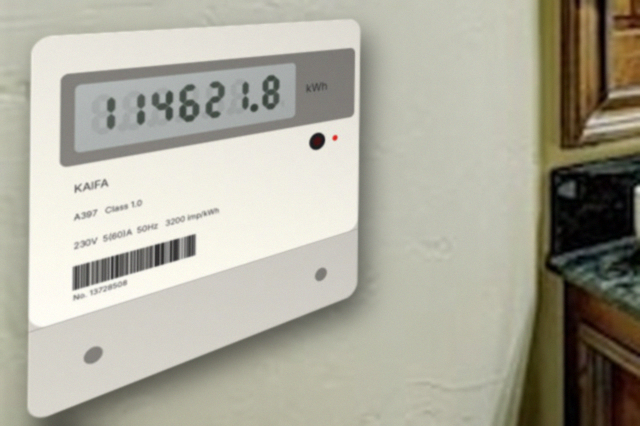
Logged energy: 114621.8 kWh
